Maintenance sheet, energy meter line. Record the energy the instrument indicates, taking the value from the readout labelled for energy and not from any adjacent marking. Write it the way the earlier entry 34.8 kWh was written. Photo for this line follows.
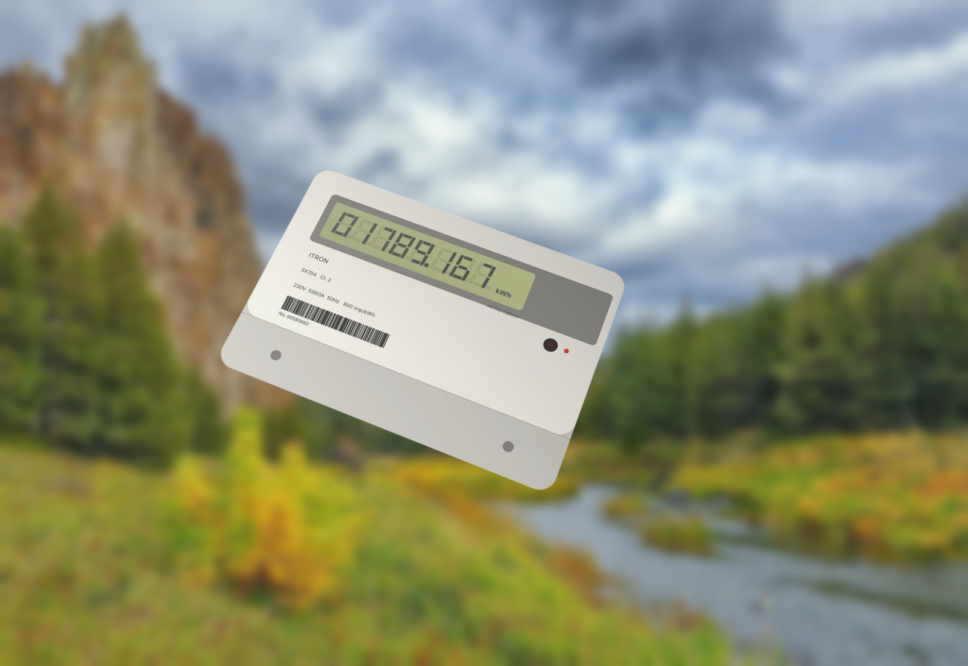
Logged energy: 1789.167 kWh
